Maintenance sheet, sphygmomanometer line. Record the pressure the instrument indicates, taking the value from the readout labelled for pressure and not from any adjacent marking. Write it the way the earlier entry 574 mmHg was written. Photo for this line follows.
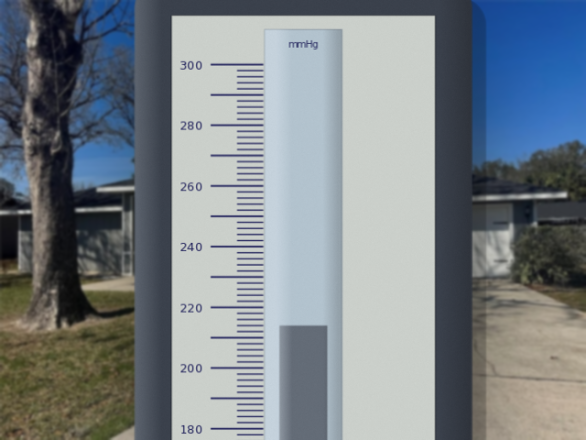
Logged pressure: 214 mmHg
